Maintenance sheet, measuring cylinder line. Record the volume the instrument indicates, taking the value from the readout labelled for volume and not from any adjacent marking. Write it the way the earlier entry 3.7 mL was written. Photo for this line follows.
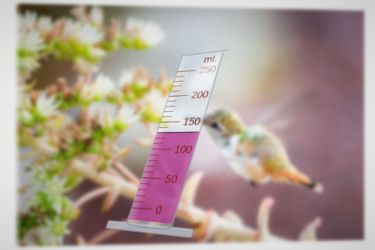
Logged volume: 130 mL
